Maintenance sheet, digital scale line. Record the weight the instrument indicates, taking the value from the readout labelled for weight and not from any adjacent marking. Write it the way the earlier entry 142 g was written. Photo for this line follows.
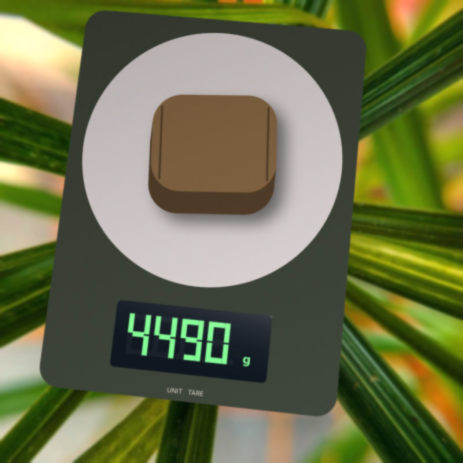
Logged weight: 4490 g
